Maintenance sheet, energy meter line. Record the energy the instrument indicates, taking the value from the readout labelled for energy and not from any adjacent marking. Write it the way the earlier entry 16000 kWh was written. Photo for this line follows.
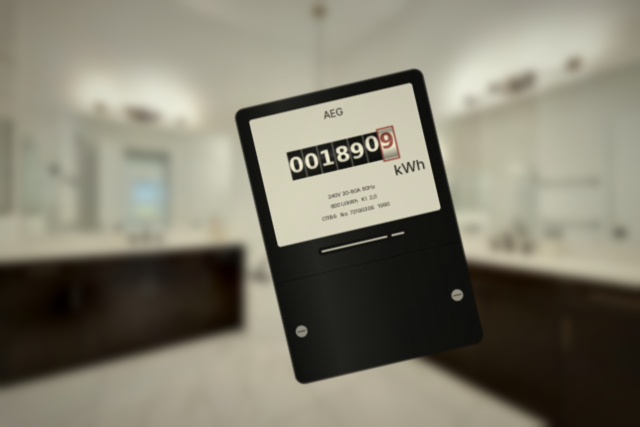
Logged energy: 1890.9 kWh
